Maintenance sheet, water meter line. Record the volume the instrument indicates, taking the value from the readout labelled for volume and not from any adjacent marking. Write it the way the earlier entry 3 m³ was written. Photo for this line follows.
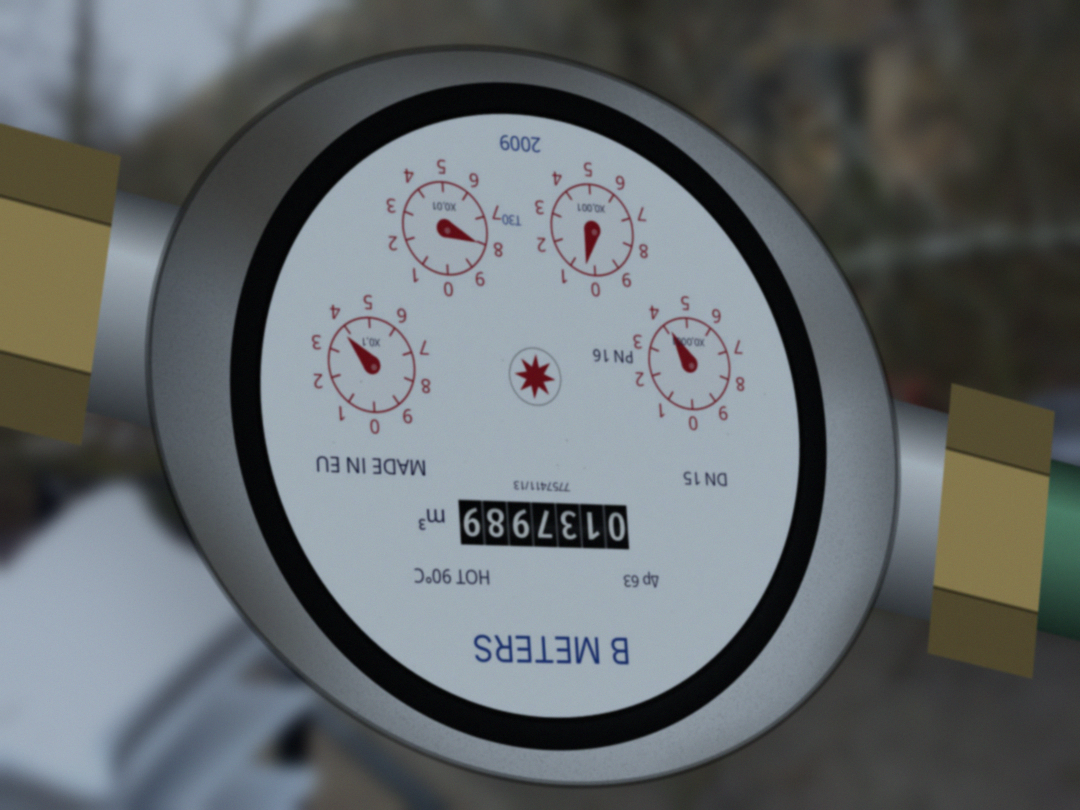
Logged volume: 137989.3804 m³
